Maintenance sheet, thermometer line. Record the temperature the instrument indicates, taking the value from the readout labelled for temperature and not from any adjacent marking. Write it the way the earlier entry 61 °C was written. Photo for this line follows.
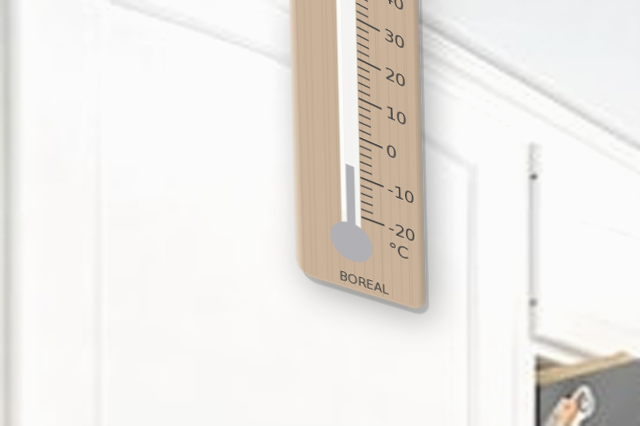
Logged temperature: -8 °C
